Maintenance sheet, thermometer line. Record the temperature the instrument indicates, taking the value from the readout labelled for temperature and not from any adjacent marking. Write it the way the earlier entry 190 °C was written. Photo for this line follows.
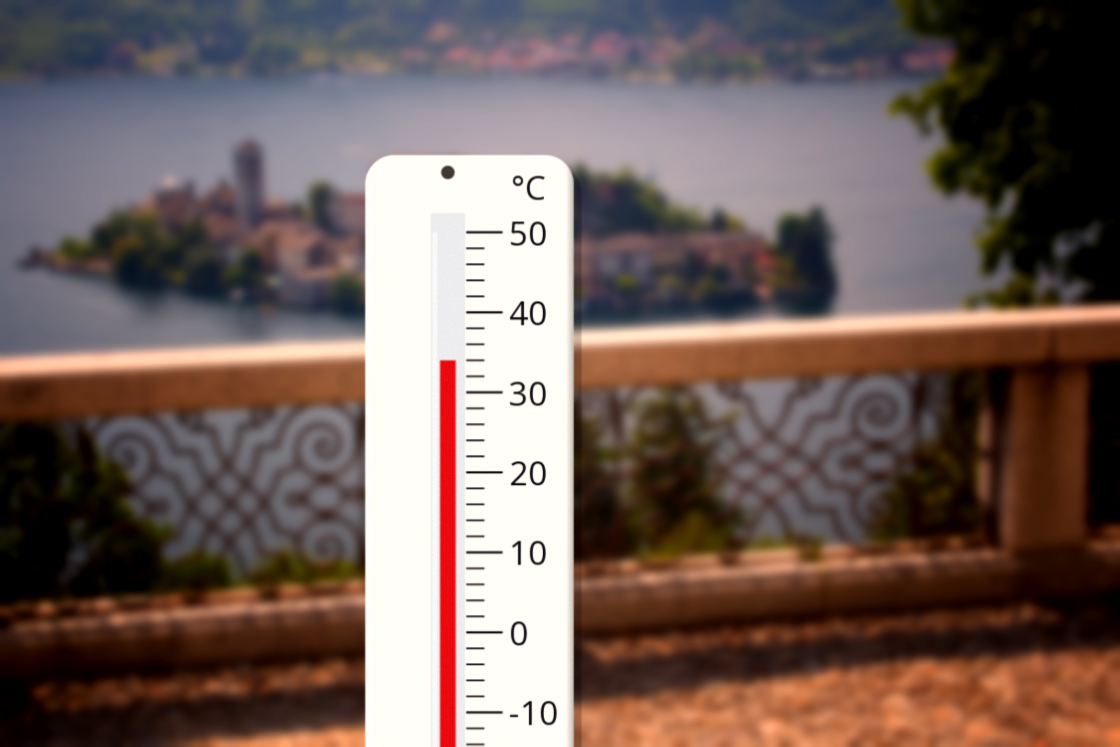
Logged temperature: 34 °C
